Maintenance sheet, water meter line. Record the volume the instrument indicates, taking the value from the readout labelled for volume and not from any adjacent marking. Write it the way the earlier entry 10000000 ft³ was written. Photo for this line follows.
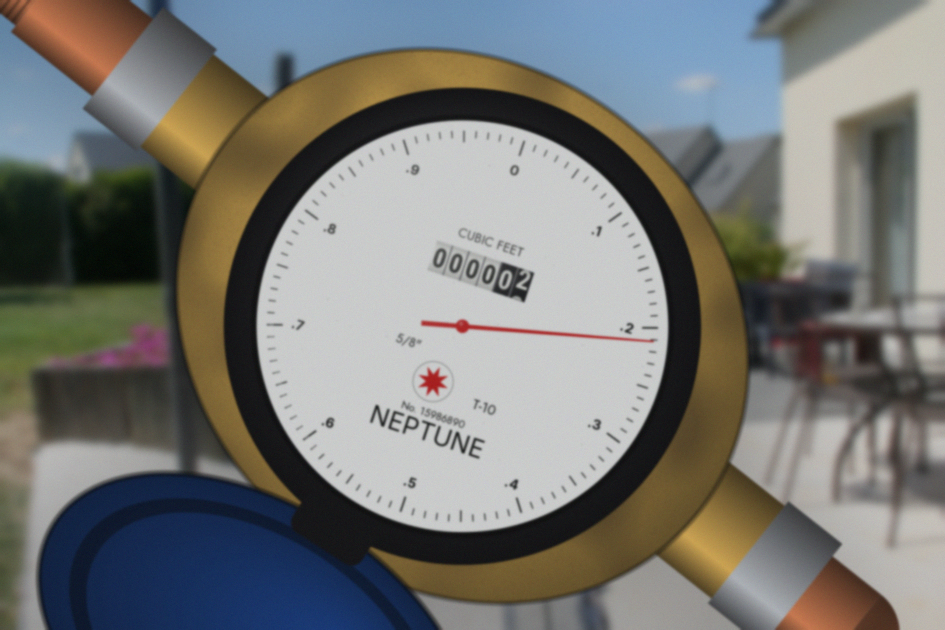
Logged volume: 2.21 ft³
